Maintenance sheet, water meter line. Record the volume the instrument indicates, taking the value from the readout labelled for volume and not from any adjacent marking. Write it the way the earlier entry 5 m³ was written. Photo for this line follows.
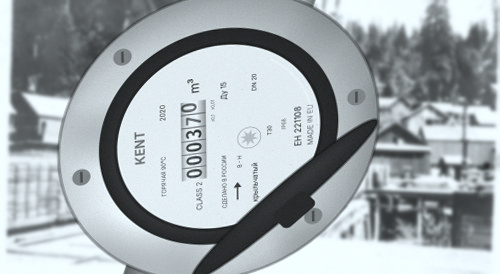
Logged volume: 3.70 m³
